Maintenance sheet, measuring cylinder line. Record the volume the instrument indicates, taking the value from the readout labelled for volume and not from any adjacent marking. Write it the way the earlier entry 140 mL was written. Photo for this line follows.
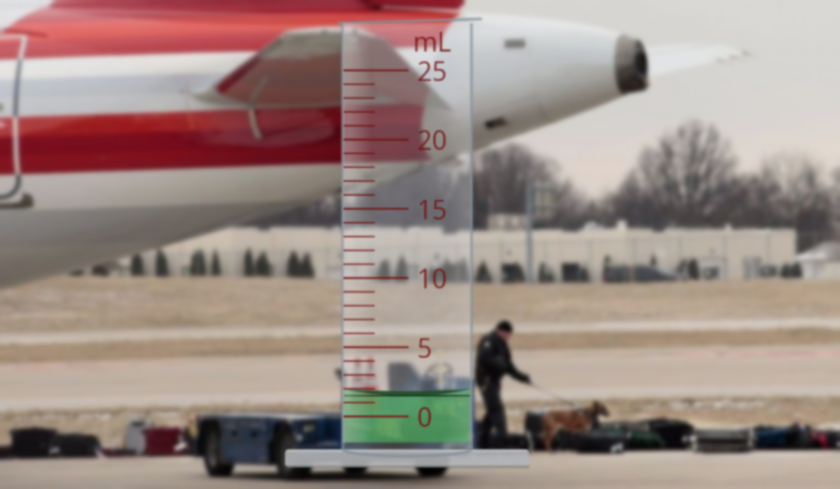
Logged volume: 1.5 mL
